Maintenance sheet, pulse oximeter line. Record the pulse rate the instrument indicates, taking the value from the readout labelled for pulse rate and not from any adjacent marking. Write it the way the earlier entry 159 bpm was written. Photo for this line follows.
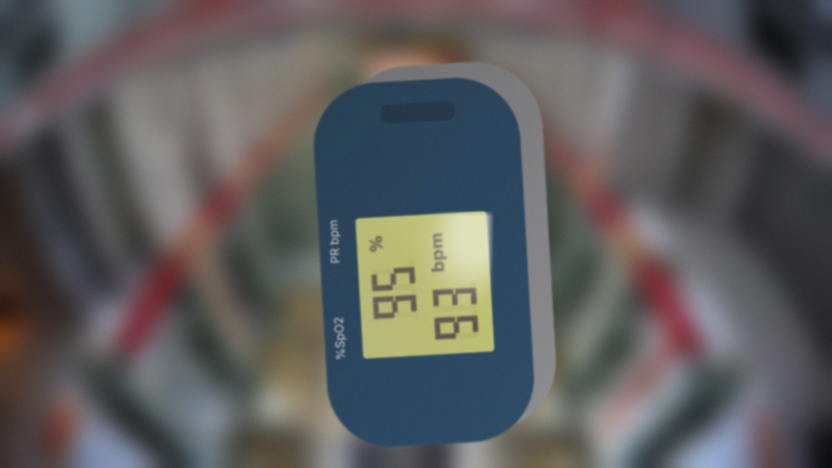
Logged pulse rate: 93 bpm
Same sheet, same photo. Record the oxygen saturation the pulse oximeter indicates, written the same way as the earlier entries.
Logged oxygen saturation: 95 %
